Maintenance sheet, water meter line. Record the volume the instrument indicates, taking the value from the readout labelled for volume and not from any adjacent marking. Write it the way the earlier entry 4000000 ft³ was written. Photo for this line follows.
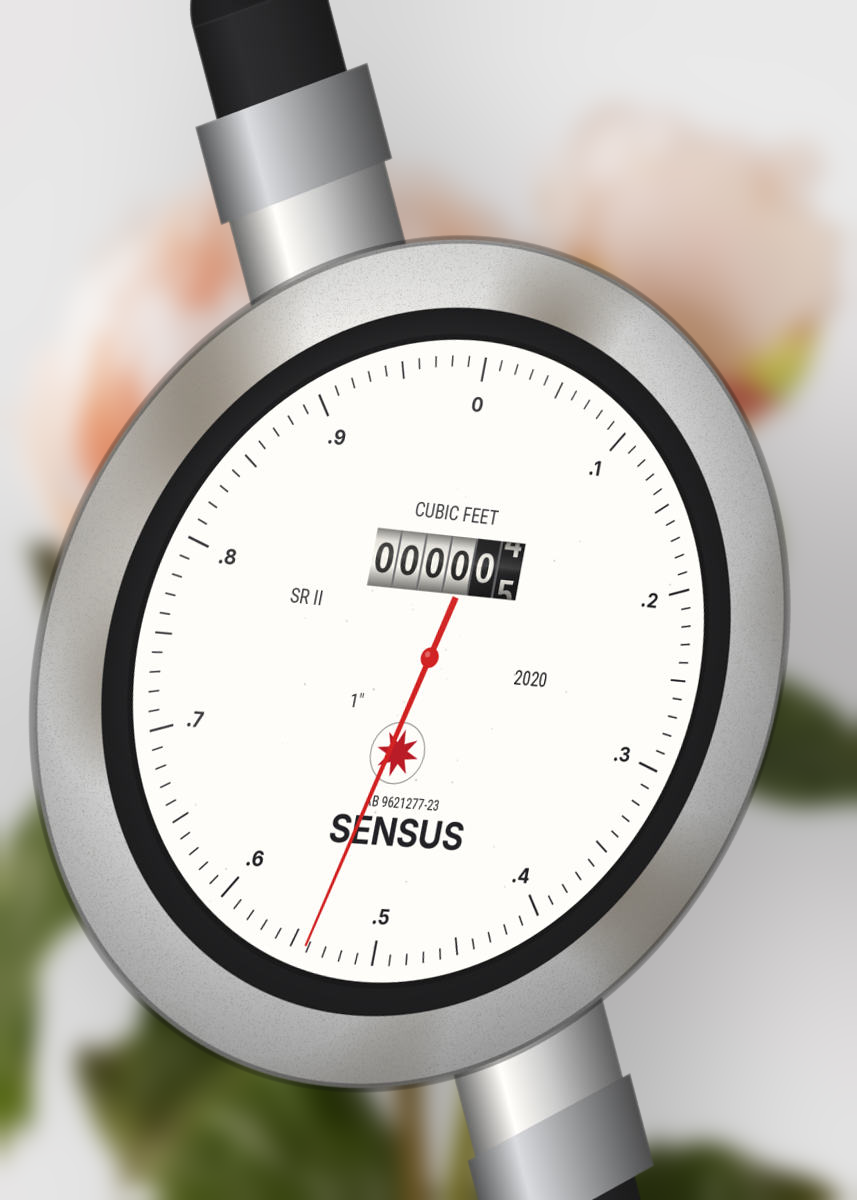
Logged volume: 4.54 ft³
